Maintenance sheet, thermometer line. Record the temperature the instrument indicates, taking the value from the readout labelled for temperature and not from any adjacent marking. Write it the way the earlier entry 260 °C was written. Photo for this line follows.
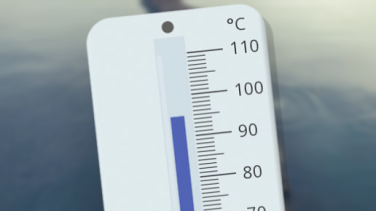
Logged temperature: 95 °C
